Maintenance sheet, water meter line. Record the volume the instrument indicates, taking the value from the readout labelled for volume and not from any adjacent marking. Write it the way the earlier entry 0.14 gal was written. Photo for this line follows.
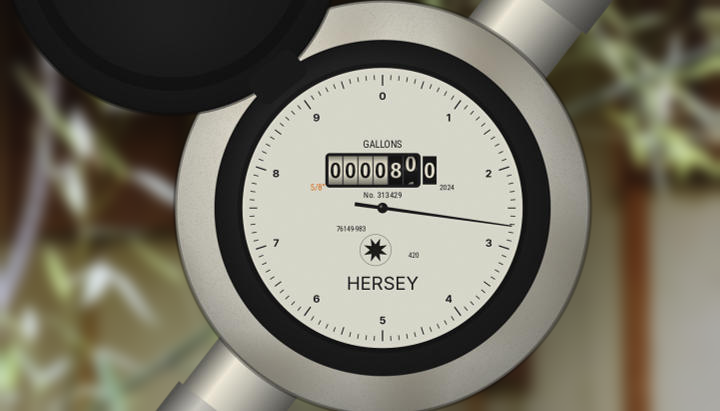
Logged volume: 802.7 gal
